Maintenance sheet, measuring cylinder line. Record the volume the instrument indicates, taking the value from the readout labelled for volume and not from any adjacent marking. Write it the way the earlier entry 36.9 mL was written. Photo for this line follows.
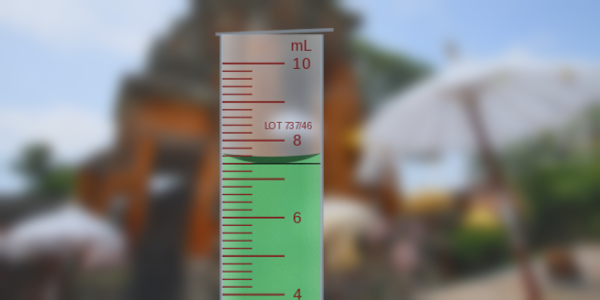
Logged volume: 7.4 mL
